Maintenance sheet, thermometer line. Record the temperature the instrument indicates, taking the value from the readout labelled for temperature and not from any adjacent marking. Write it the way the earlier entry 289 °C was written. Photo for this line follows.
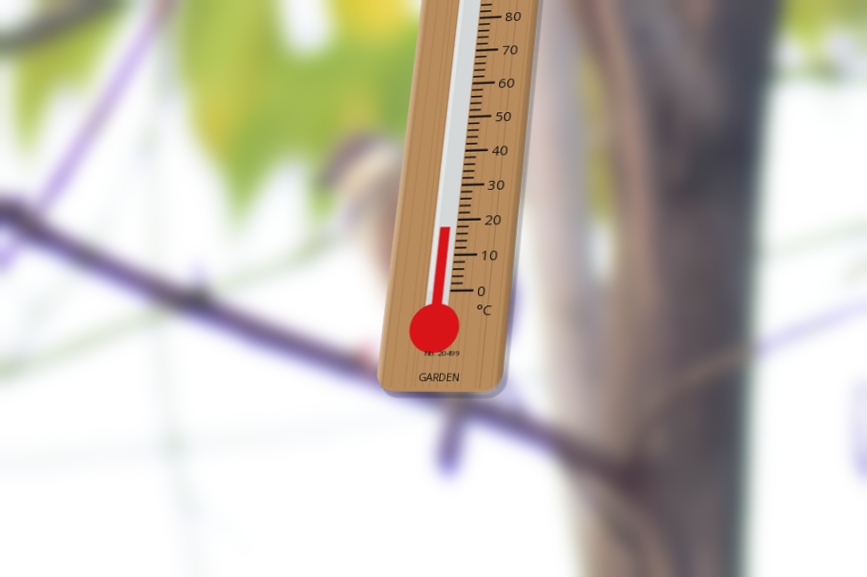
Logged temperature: 18 °C
